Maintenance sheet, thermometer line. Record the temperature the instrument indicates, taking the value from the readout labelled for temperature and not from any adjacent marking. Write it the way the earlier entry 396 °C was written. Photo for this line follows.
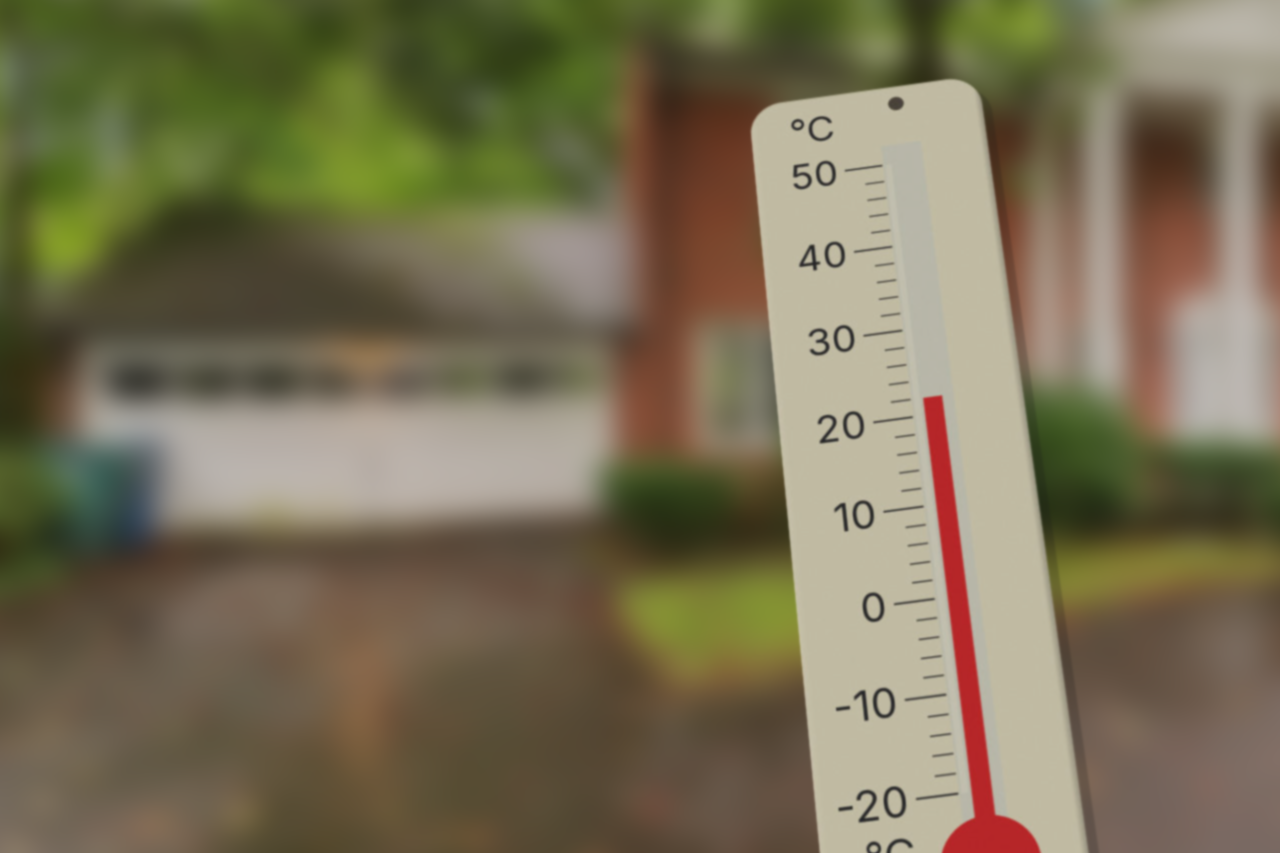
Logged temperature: 22 °C
